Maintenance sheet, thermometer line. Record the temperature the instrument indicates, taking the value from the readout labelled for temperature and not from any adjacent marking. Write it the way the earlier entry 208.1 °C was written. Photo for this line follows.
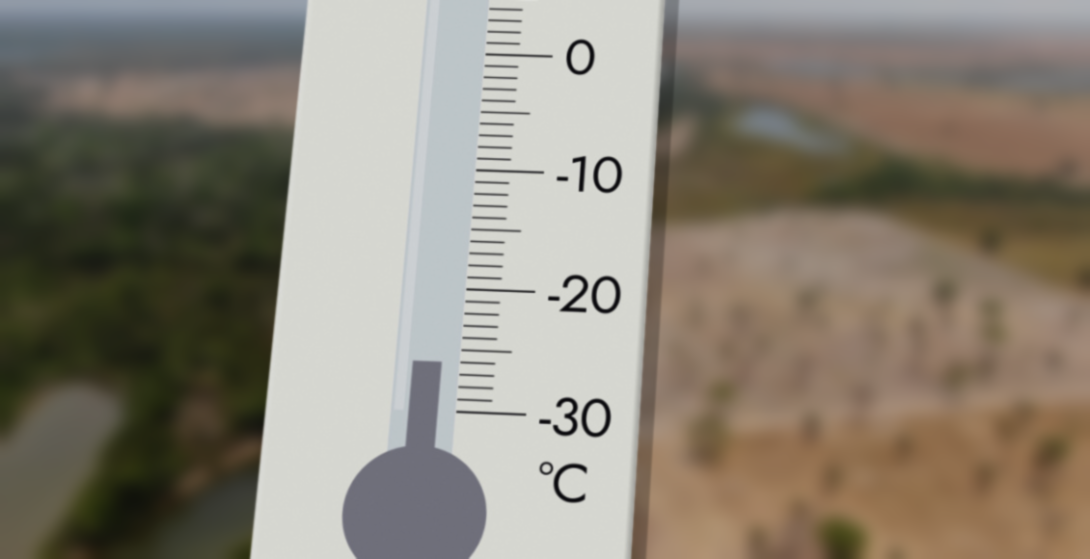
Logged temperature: -26 °C
